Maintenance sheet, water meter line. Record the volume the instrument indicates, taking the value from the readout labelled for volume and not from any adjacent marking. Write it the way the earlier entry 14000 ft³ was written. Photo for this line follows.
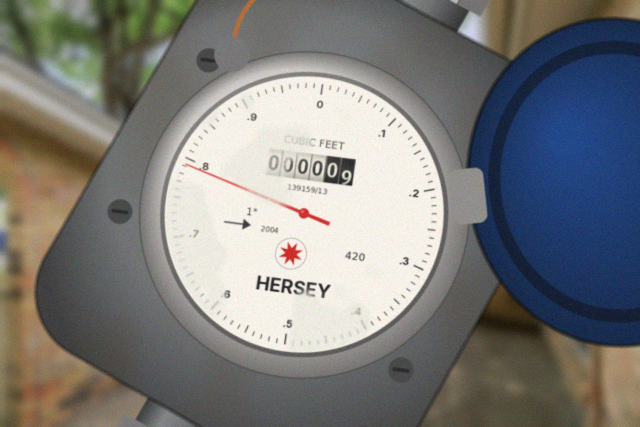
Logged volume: 8.79 ft³
